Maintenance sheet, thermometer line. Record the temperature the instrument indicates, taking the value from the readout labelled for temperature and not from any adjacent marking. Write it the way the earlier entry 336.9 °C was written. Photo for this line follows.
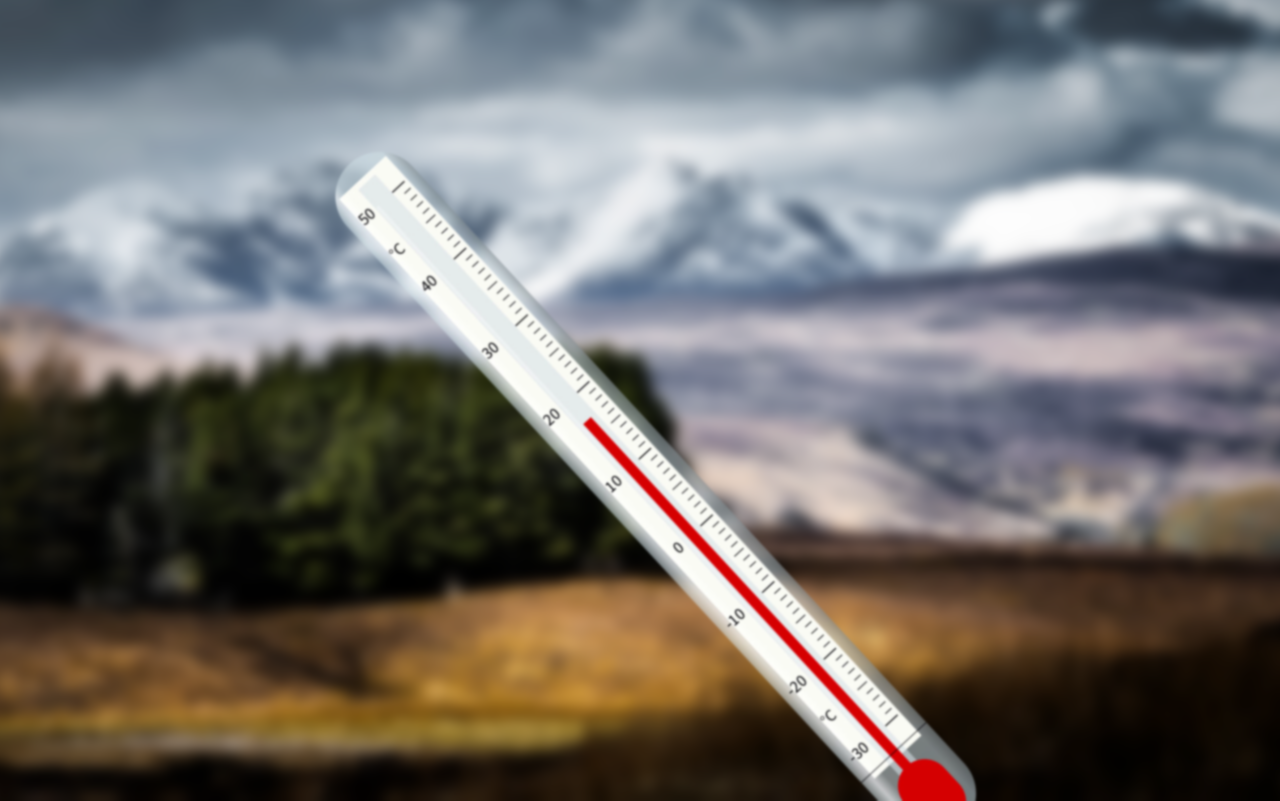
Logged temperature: 17 °C
